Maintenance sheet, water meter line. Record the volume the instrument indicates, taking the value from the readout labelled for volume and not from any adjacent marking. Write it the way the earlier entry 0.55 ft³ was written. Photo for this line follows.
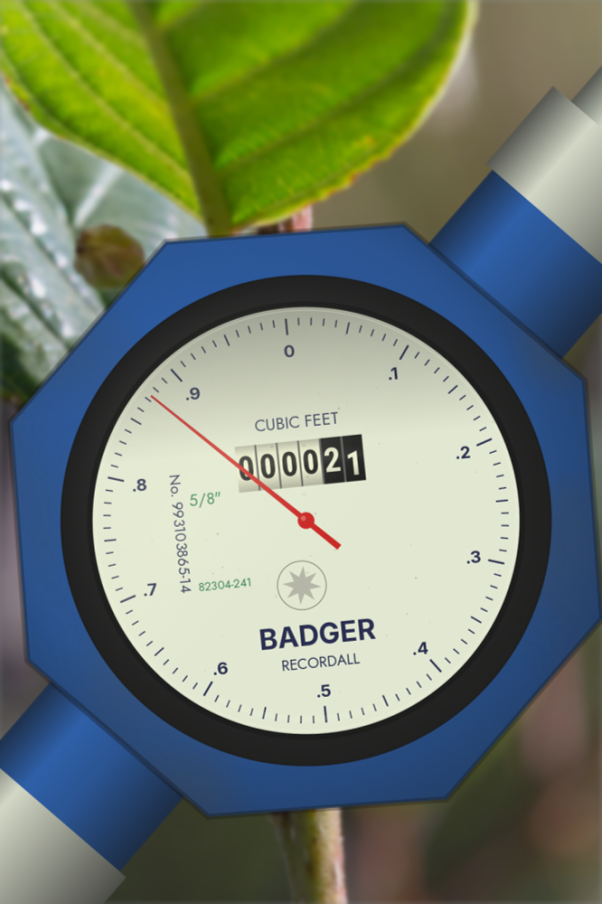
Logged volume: 20.87 ft³
